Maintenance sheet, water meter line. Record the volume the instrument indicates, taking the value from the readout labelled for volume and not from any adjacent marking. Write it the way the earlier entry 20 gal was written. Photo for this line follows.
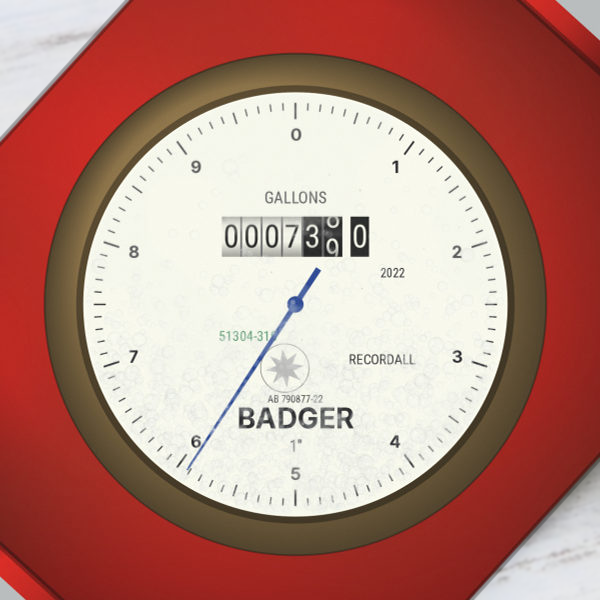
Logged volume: 7385.9 gal
